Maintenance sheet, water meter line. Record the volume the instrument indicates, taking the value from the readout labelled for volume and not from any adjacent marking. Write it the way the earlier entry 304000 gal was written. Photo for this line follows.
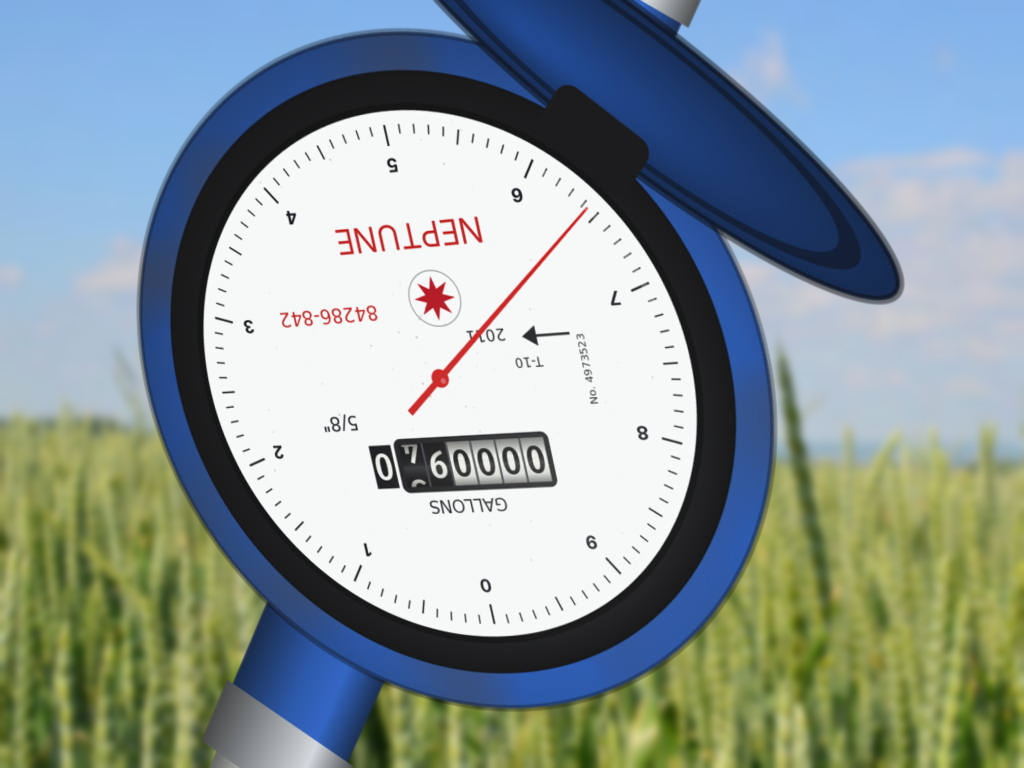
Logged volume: 936.4 gal
